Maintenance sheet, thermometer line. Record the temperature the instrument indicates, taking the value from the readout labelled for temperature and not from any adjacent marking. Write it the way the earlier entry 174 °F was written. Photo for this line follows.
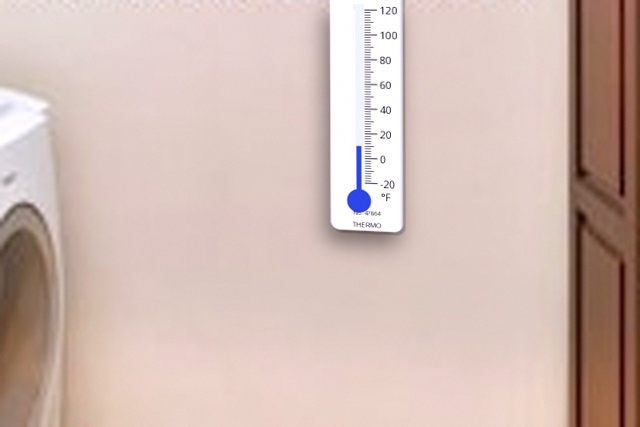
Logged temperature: 10 °F
